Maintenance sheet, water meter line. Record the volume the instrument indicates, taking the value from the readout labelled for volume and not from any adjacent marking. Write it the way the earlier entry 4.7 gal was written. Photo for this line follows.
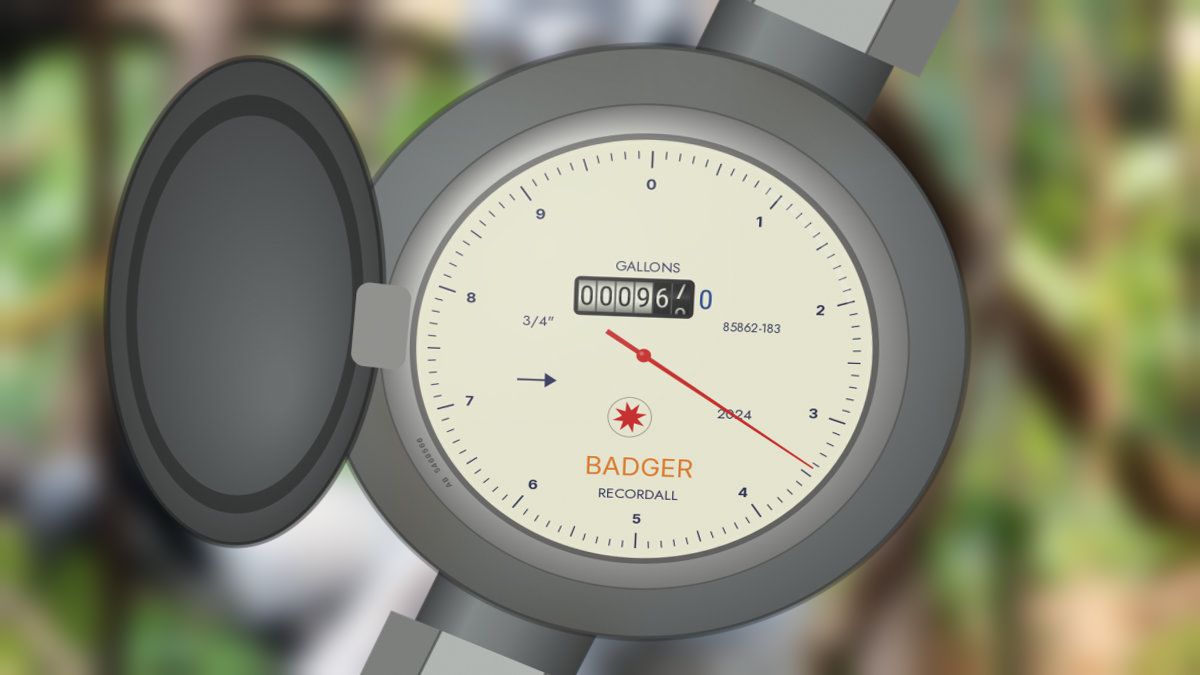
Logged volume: 9673.4 gal
